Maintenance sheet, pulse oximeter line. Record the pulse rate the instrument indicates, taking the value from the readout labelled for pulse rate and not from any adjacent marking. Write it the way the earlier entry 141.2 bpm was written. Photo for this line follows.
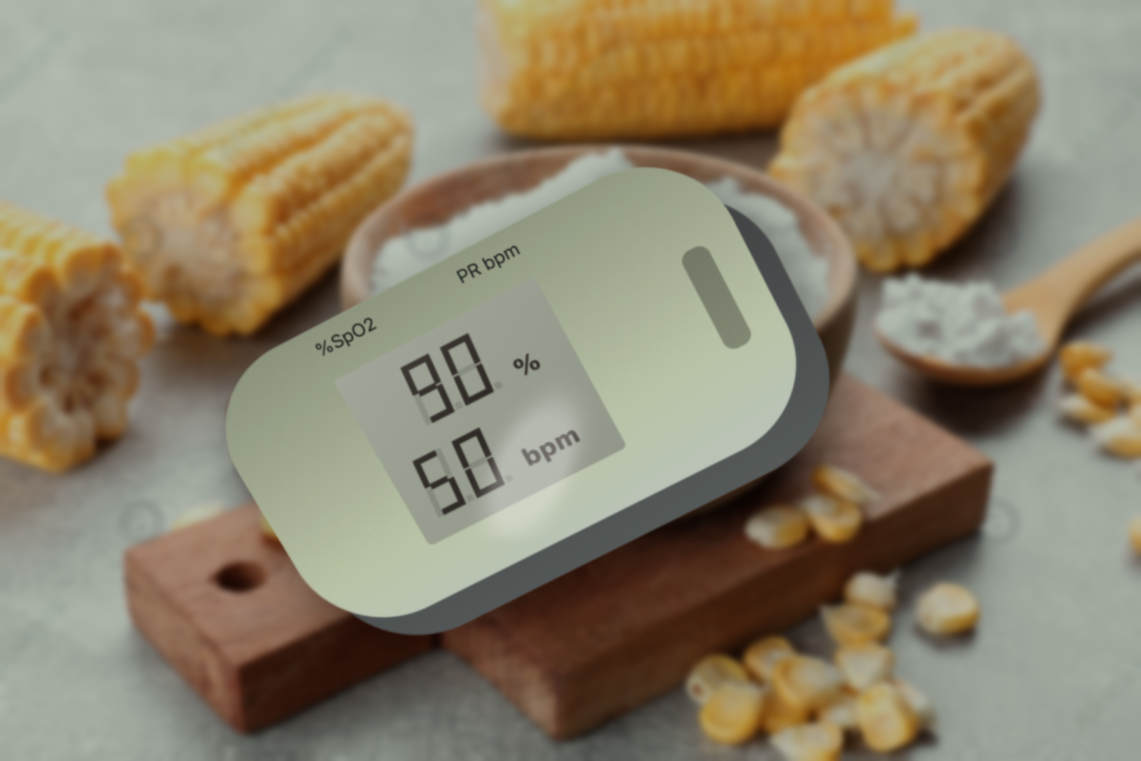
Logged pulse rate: 50 bpm
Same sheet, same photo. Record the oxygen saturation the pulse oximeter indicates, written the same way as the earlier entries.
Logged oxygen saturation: 90 %
